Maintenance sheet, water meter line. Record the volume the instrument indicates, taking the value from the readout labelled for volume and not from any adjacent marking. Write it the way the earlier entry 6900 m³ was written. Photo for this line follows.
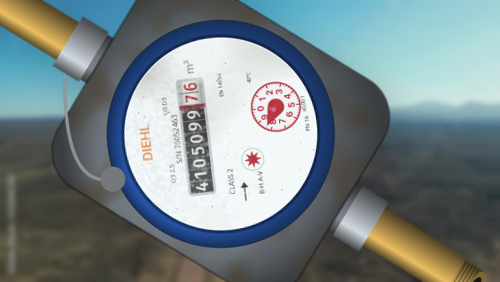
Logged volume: 4105099.768 m³
